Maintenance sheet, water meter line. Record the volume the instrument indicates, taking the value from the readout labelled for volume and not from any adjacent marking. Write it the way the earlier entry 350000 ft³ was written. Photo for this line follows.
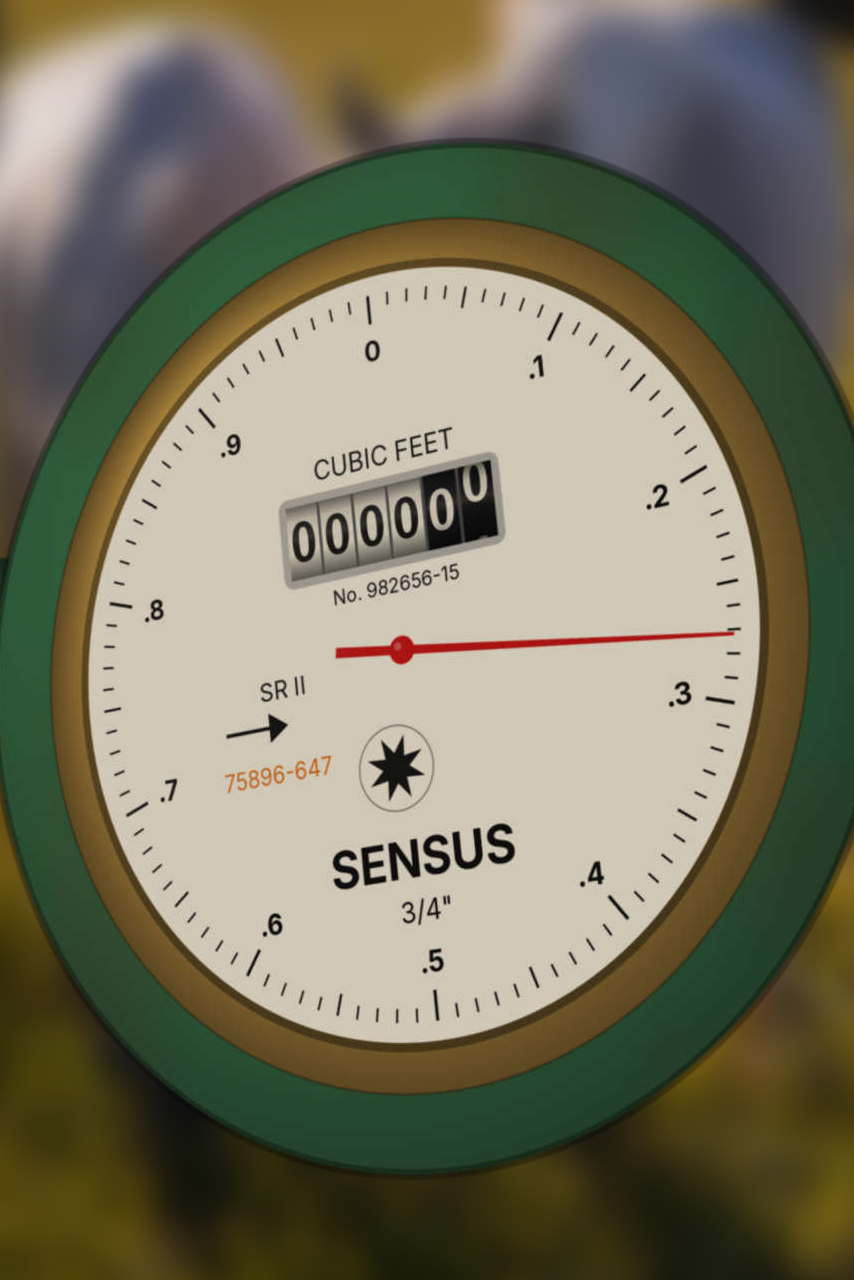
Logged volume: 0.27 ft³
